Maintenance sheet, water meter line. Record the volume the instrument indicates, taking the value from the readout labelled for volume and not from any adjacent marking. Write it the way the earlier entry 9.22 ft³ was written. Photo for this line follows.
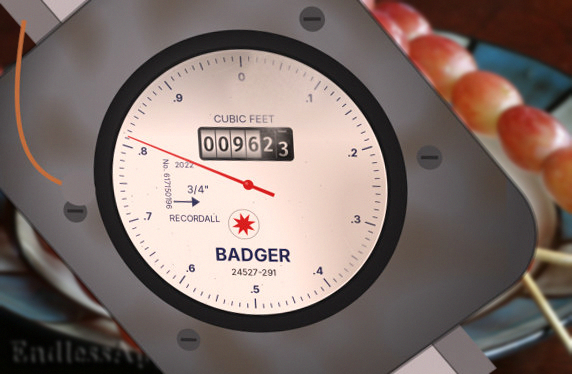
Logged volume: 9622.81 ft³
